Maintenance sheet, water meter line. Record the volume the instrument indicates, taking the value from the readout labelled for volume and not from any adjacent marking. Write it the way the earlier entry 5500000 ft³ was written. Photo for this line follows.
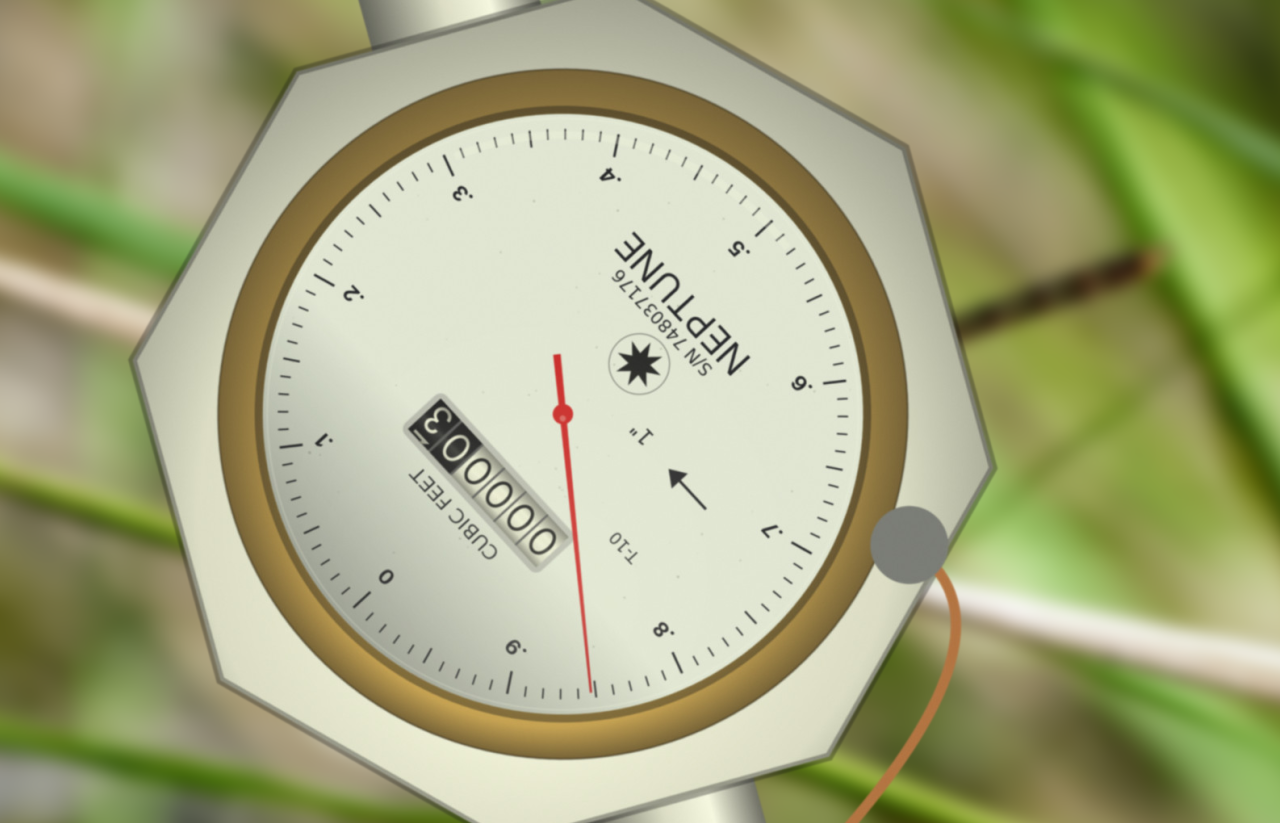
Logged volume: 2.85 ft³
